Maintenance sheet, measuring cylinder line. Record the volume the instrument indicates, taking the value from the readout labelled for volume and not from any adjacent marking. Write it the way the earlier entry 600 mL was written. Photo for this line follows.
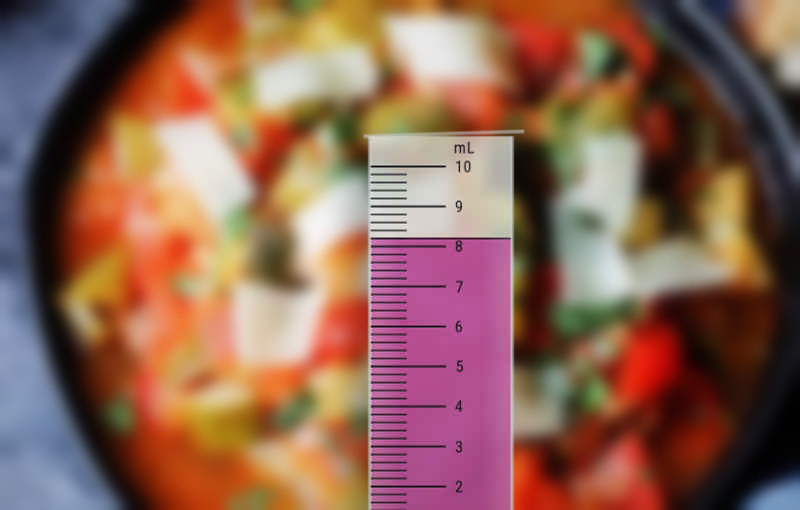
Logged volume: 8.2 mL
